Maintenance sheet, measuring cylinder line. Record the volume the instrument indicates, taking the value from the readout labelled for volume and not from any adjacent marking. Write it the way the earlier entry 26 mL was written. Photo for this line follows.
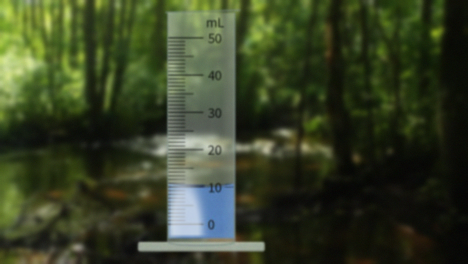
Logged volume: 10 mL
